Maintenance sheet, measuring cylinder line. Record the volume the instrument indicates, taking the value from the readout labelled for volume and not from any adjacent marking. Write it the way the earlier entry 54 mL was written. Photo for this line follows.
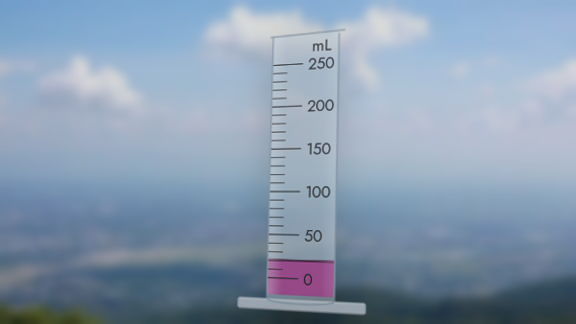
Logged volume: 20 mL
